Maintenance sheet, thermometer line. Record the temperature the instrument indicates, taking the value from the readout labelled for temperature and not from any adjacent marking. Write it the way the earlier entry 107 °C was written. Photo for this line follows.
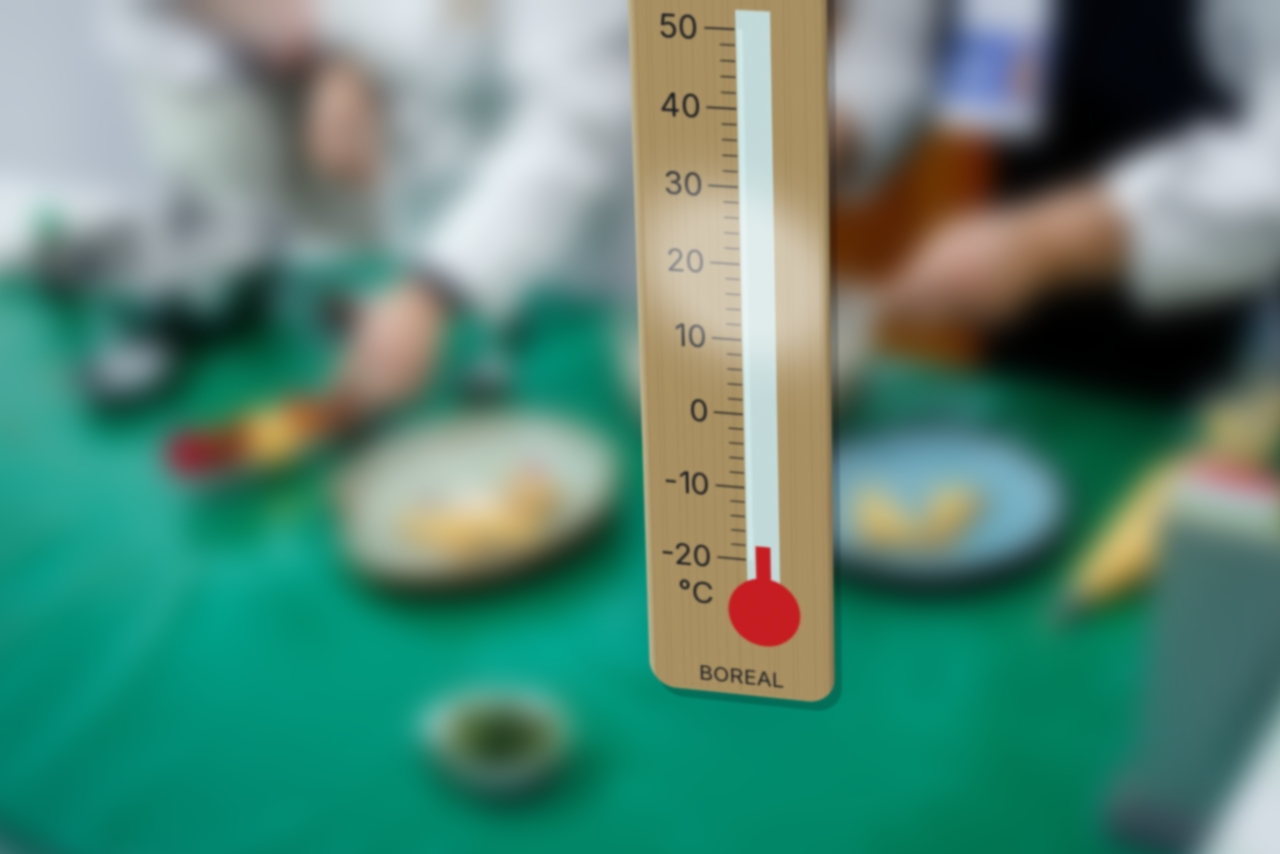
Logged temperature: -18 °C
